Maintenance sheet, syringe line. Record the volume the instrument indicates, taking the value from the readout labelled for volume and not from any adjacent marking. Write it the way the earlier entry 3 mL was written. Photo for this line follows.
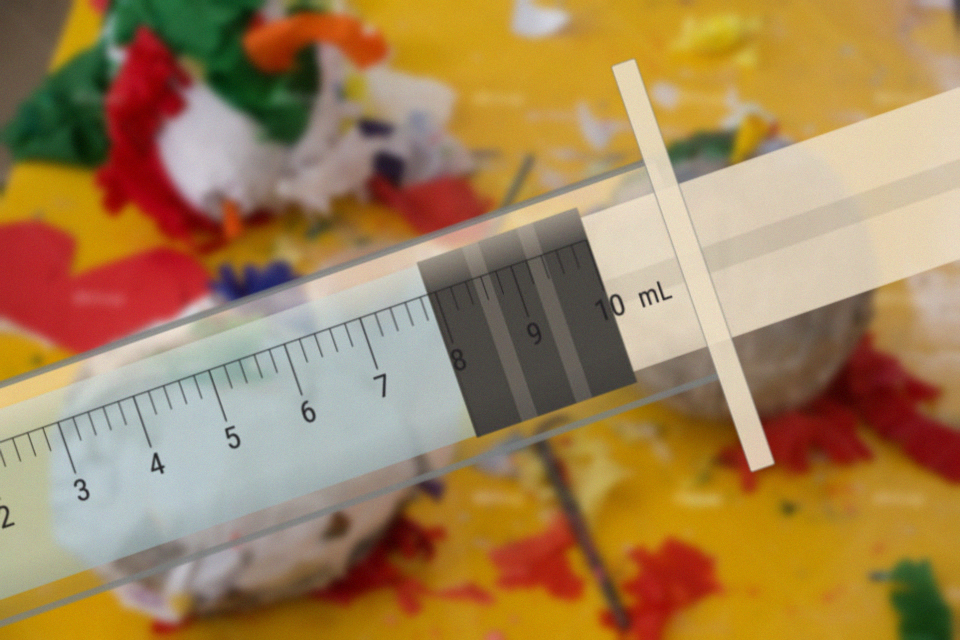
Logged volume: 7.9 mL
